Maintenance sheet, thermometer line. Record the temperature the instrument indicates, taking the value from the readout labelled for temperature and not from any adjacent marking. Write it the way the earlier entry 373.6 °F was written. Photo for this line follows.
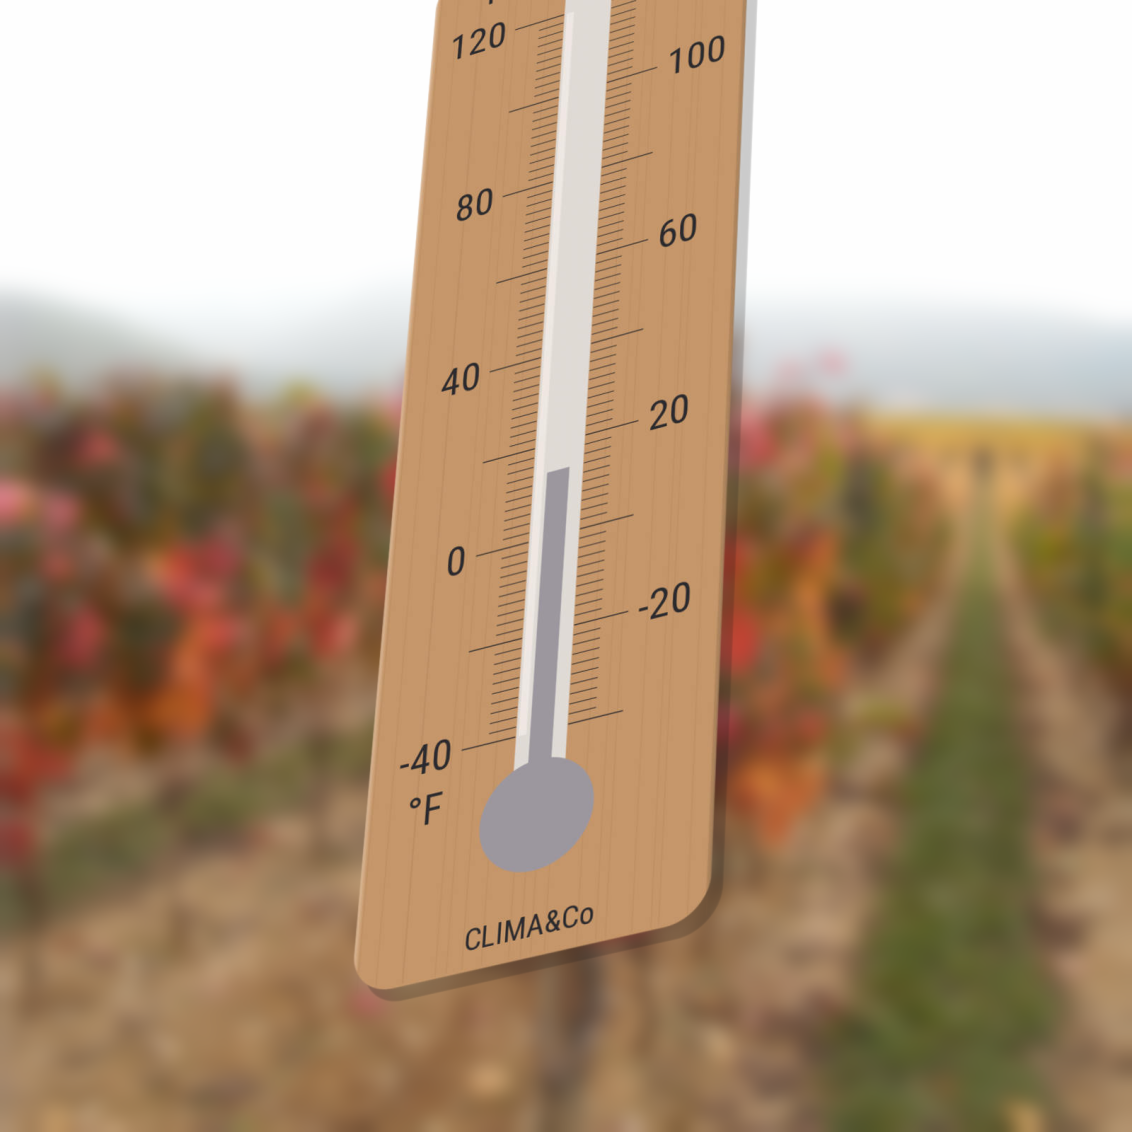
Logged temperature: 14 °F
